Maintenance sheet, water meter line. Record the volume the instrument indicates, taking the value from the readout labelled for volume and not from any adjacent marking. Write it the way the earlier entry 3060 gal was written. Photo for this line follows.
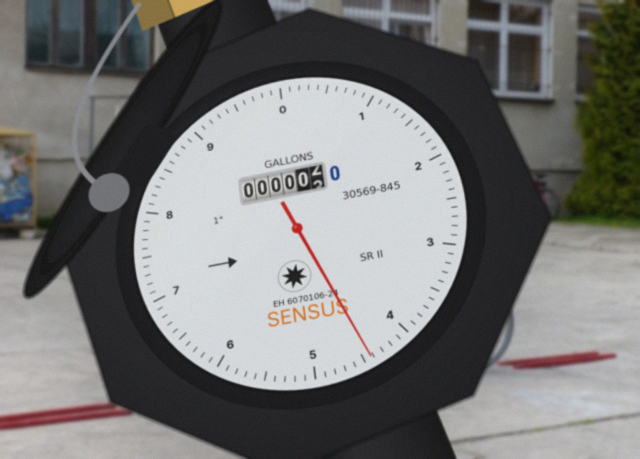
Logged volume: 24.4 gal
